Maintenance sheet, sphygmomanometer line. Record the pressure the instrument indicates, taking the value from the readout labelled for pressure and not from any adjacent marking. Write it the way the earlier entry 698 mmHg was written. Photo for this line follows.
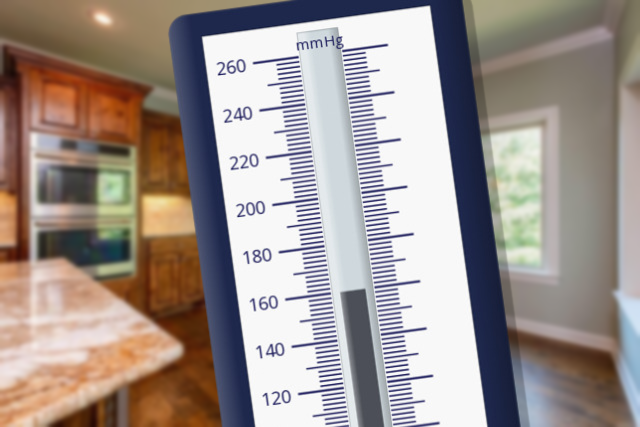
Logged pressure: 160 mmHg
